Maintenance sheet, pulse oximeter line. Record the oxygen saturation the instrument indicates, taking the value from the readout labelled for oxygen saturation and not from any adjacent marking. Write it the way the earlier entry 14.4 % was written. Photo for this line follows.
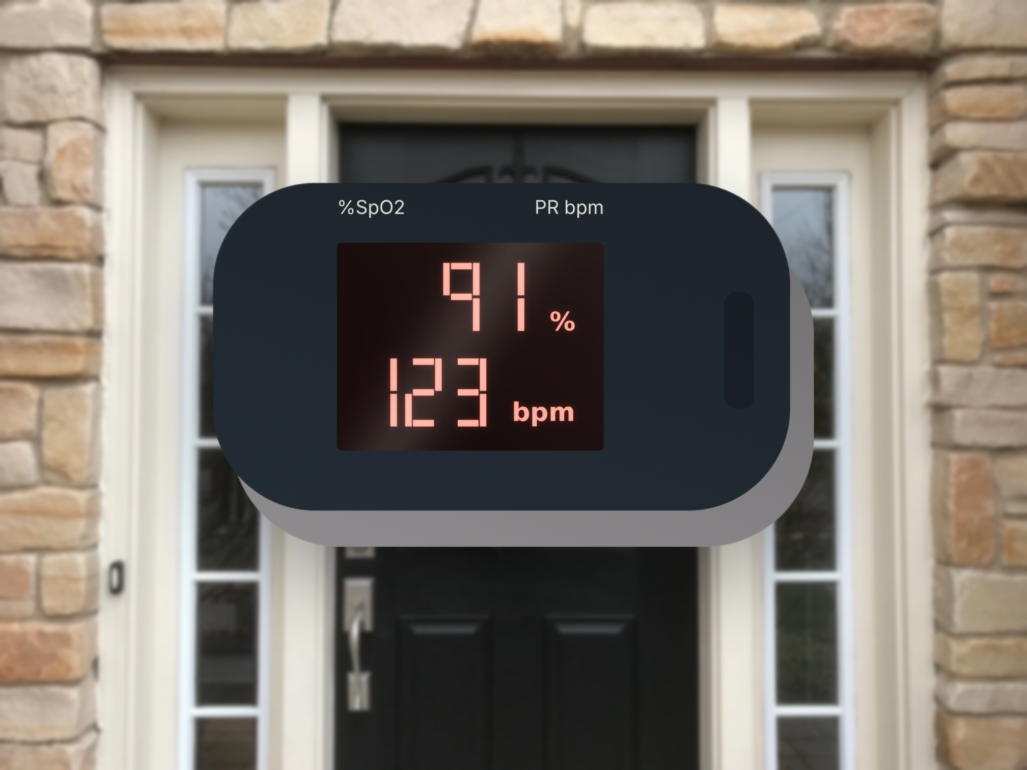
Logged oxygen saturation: 91 %
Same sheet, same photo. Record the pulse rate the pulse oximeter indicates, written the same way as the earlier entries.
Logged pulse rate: 123 bpm
